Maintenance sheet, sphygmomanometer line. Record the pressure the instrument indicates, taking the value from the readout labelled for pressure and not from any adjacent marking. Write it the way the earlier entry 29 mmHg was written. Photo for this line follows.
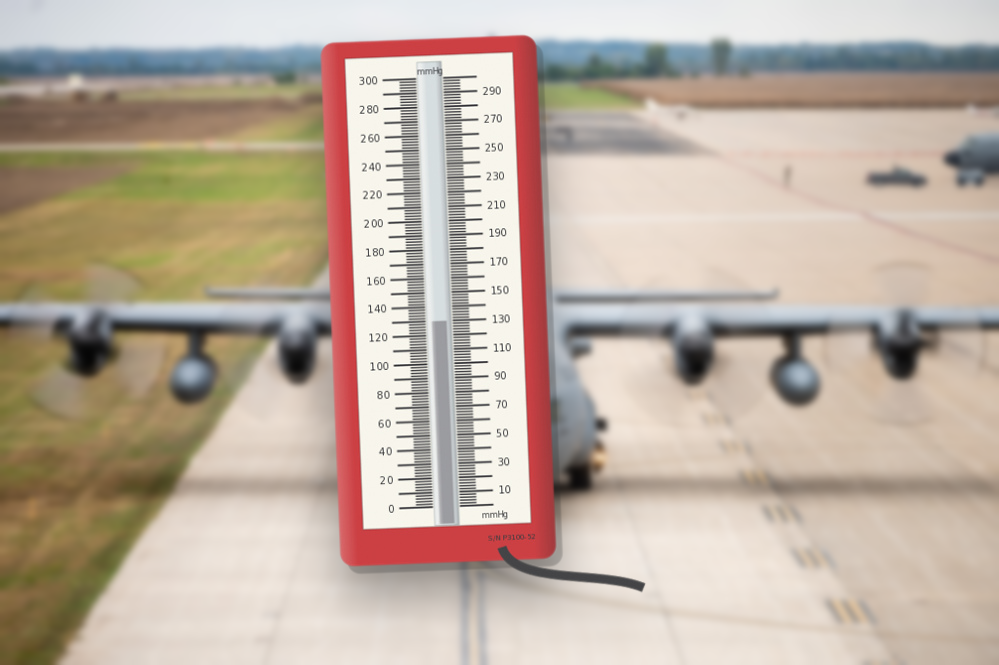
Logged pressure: 130 mmHg
